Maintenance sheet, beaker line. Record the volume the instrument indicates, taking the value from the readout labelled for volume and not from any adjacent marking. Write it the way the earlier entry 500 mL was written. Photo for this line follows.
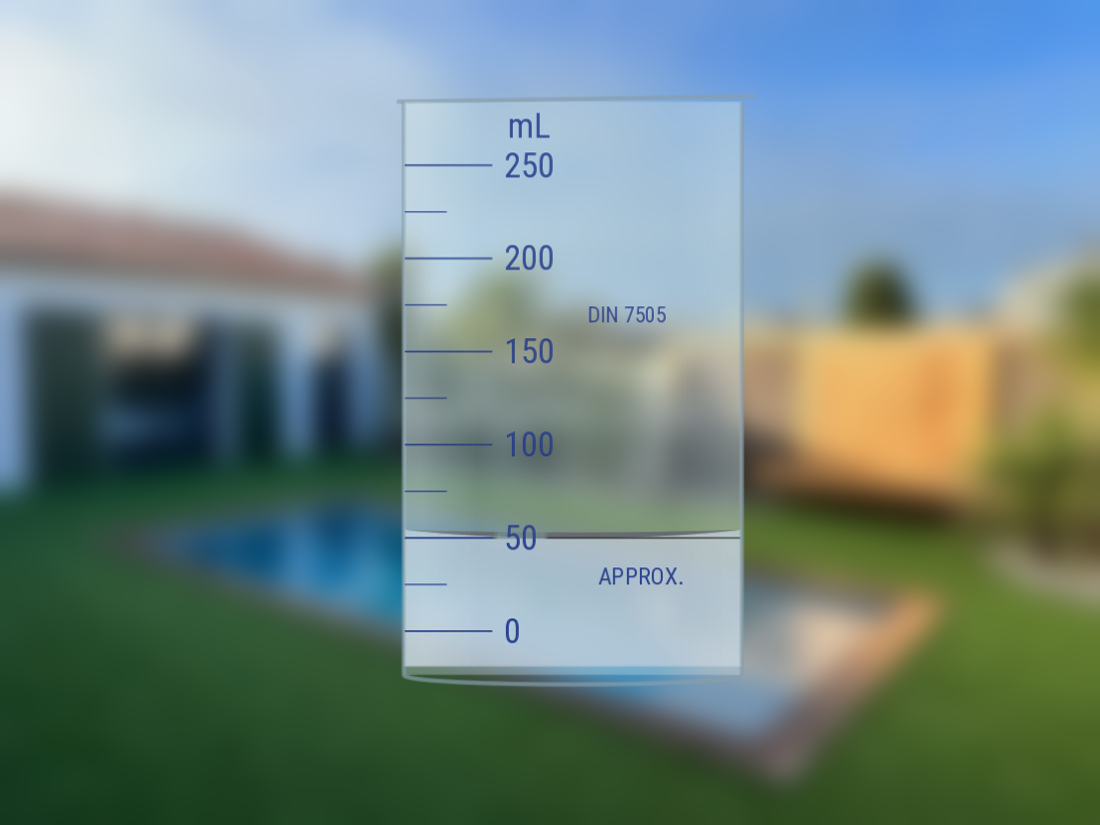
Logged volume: 50 mL
